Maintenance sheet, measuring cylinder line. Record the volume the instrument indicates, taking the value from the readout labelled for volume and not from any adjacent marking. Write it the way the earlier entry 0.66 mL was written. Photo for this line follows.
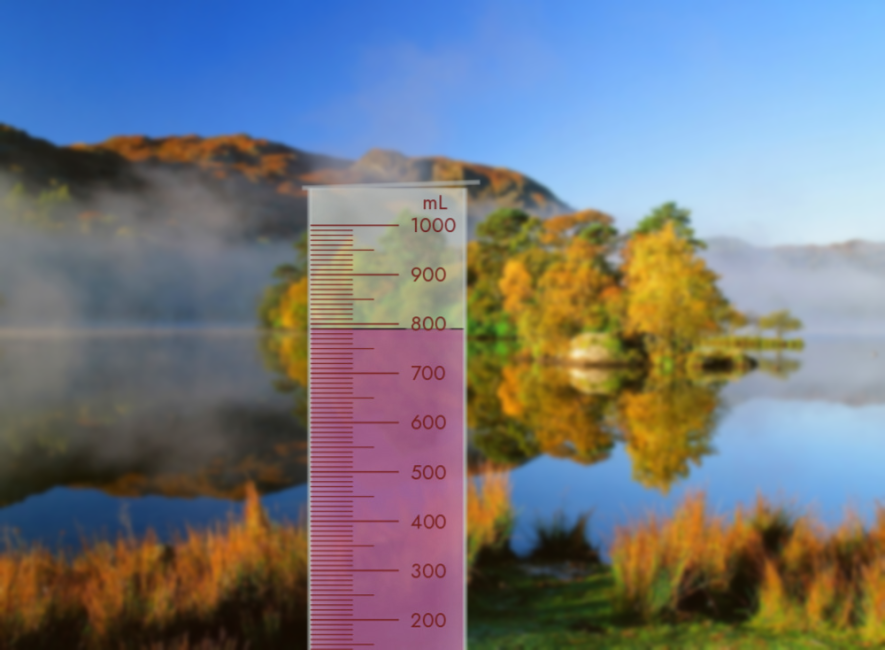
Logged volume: 790 mL
